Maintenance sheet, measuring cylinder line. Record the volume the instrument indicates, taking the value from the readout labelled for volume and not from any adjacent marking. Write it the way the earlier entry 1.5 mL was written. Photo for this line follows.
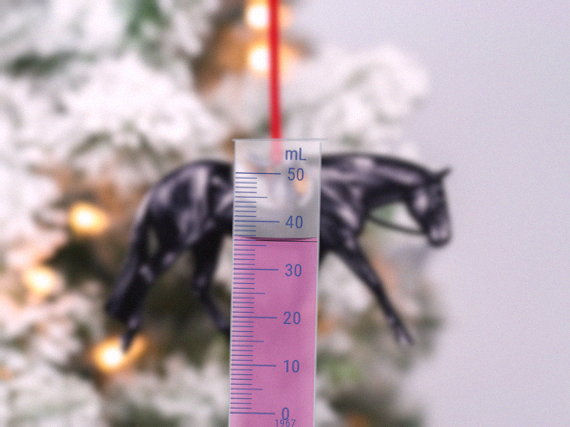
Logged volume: 36 mL
